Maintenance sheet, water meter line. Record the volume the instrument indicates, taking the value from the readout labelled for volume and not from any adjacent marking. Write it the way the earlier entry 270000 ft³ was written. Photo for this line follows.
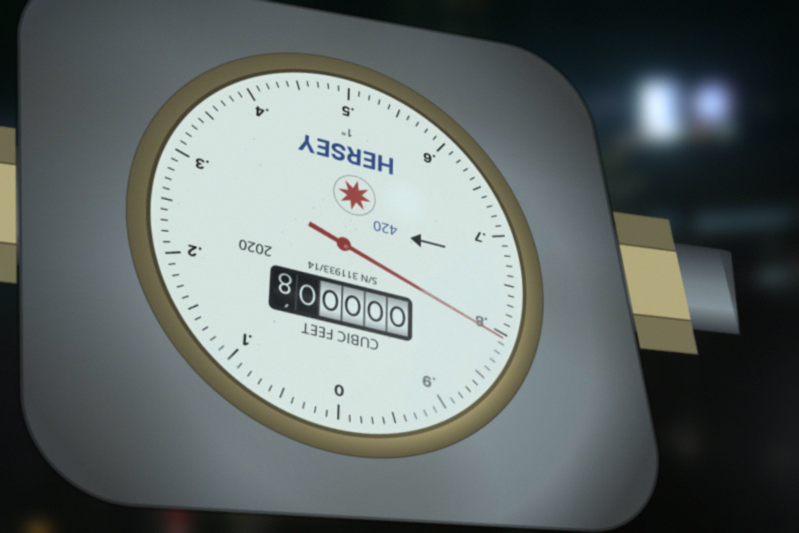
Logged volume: 7.80 ft³
